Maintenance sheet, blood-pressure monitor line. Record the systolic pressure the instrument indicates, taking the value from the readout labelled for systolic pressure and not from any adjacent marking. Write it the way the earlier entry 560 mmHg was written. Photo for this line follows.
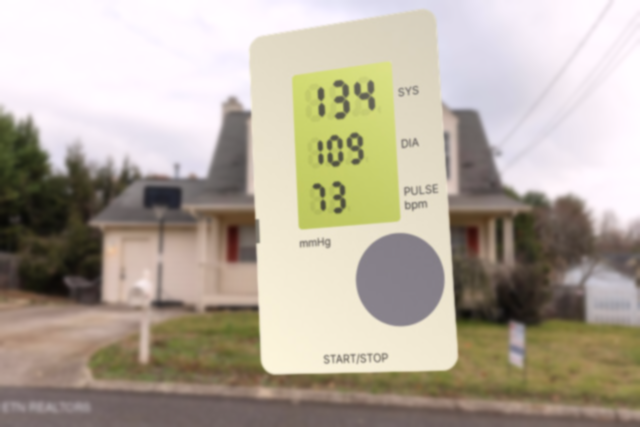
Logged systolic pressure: 134 mmHg
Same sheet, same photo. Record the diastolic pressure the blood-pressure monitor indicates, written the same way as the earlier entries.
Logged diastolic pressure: 109 mmHg
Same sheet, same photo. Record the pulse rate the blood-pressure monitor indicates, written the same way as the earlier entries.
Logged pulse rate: 73 bpm
